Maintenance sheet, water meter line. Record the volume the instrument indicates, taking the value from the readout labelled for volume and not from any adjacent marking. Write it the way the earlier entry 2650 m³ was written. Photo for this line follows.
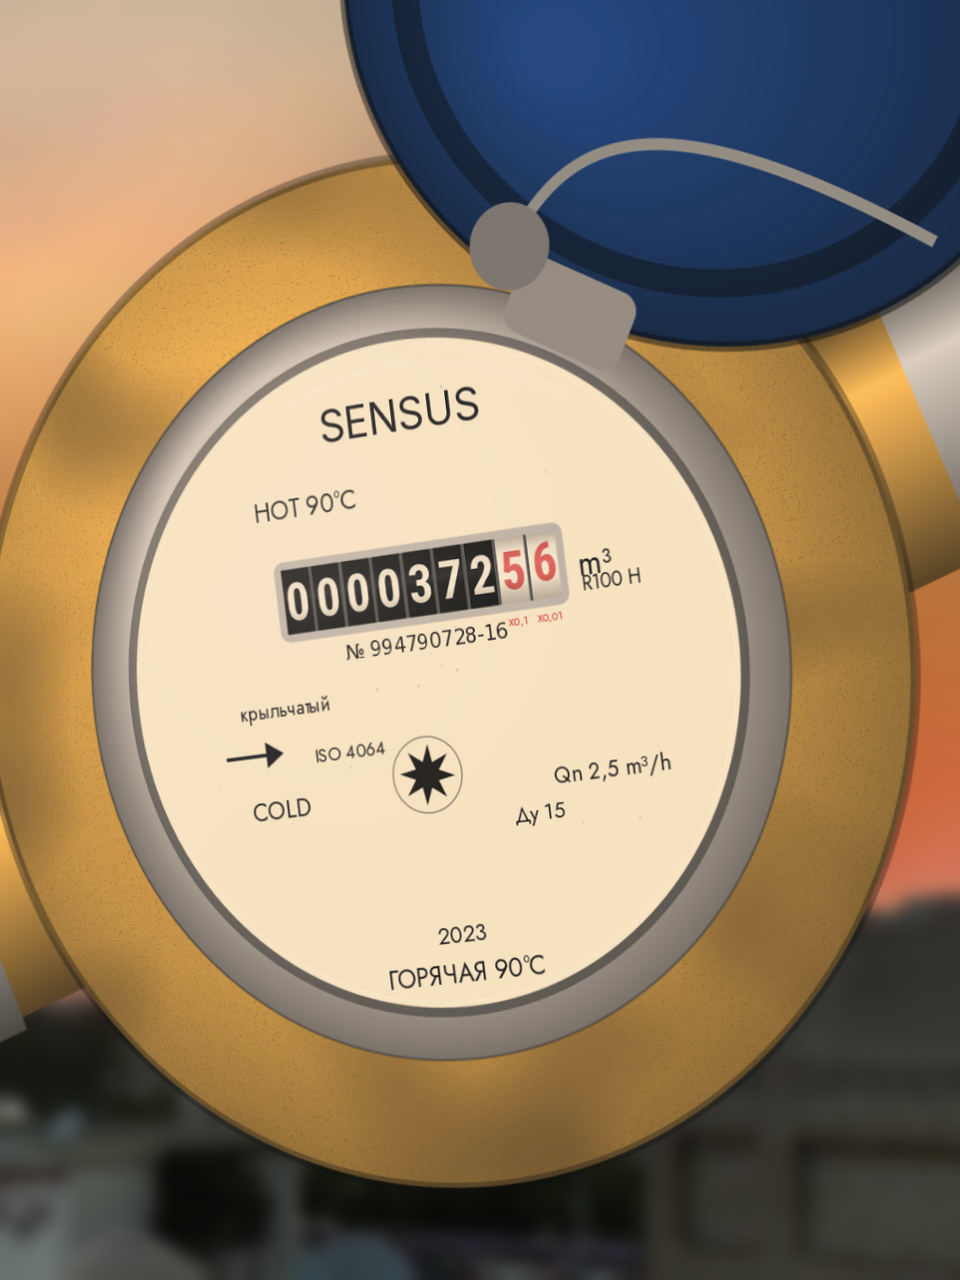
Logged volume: 372.56 m³
